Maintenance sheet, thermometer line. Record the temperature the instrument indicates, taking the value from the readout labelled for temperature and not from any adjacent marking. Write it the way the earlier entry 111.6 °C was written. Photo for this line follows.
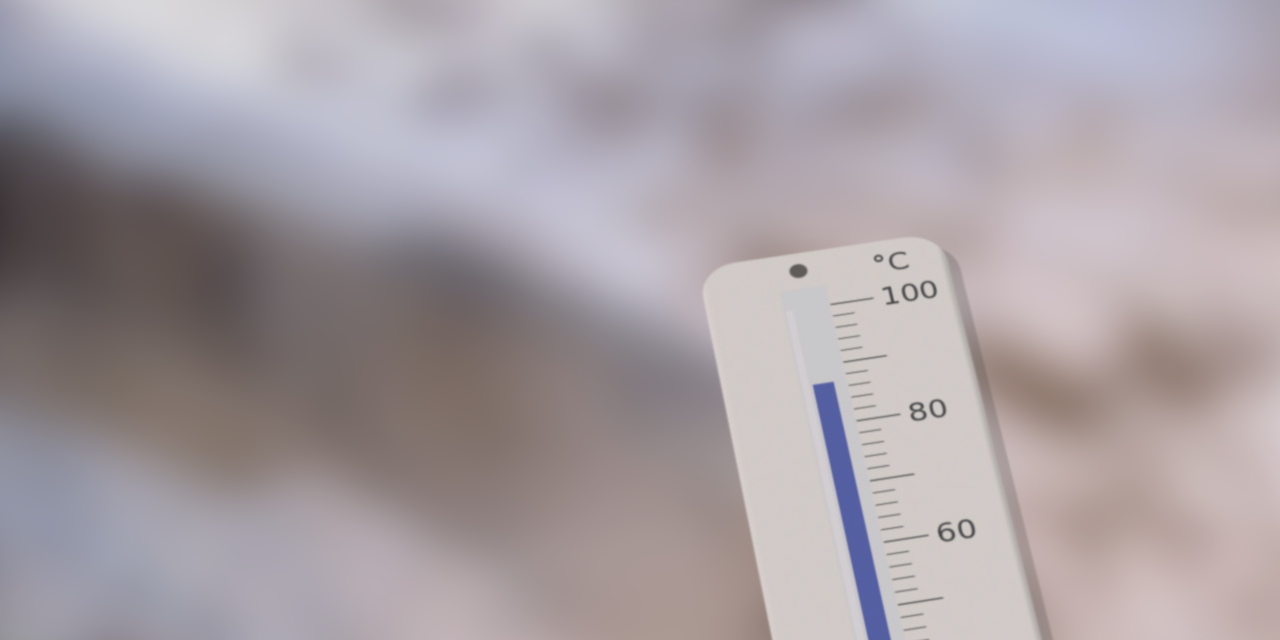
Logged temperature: 87 °C
